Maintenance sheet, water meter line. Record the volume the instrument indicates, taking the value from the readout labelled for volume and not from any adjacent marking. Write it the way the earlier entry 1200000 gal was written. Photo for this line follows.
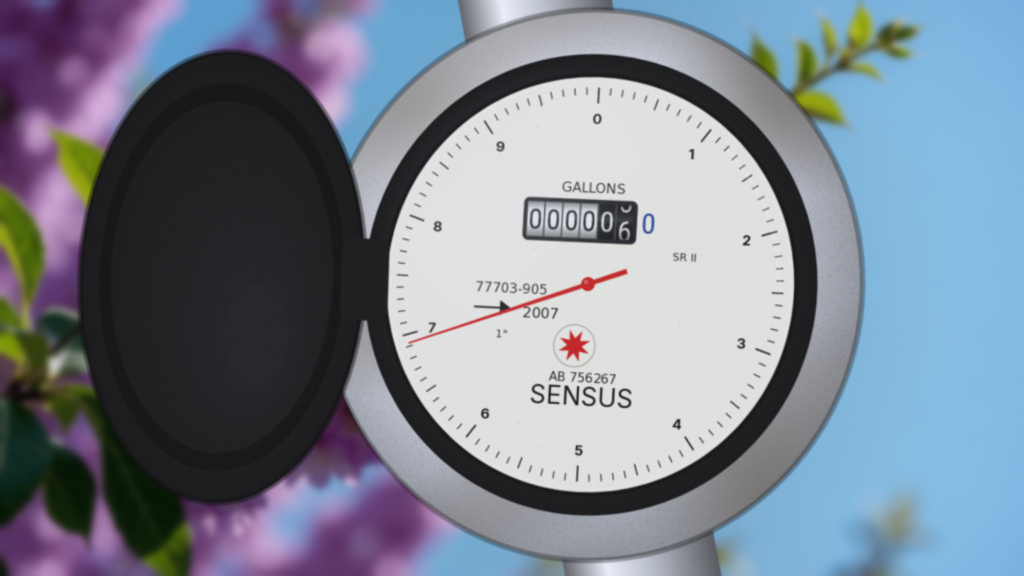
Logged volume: 56.9 gal
